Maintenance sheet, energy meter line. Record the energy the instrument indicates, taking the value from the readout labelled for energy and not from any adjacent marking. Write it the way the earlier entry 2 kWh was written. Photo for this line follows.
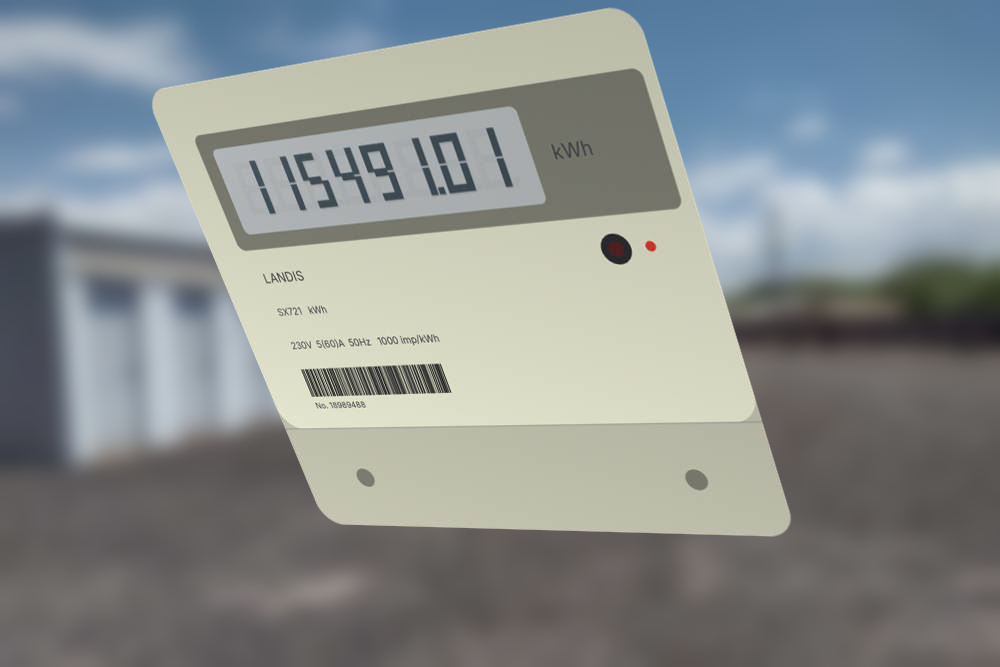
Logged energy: 115491.01 kWh
